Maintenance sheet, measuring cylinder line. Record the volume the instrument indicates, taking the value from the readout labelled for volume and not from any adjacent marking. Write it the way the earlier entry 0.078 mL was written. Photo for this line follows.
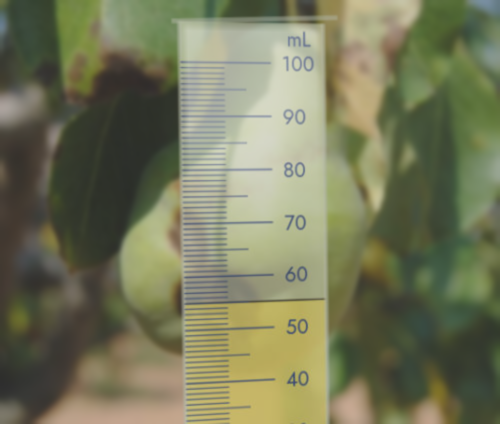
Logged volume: 55 mL
